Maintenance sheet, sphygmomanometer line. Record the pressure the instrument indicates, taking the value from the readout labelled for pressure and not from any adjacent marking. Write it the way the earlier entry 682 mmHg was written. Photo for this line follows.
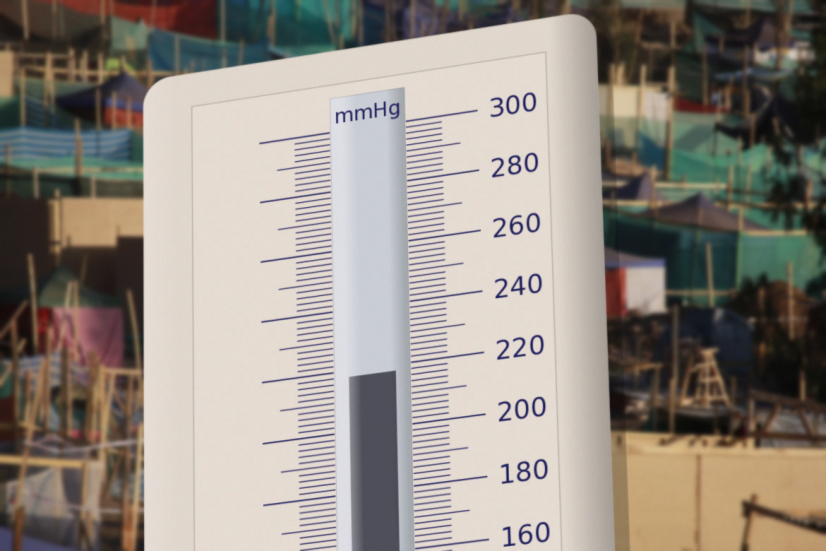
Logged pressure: 218 mmHg
